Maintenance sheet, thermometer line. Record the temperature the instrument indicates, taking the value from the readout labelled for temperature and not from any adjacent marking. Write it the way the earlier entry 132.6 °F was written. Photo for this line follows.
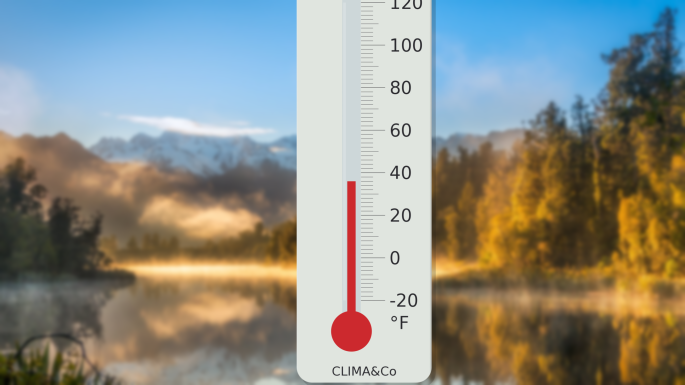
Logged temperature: 36 °F
